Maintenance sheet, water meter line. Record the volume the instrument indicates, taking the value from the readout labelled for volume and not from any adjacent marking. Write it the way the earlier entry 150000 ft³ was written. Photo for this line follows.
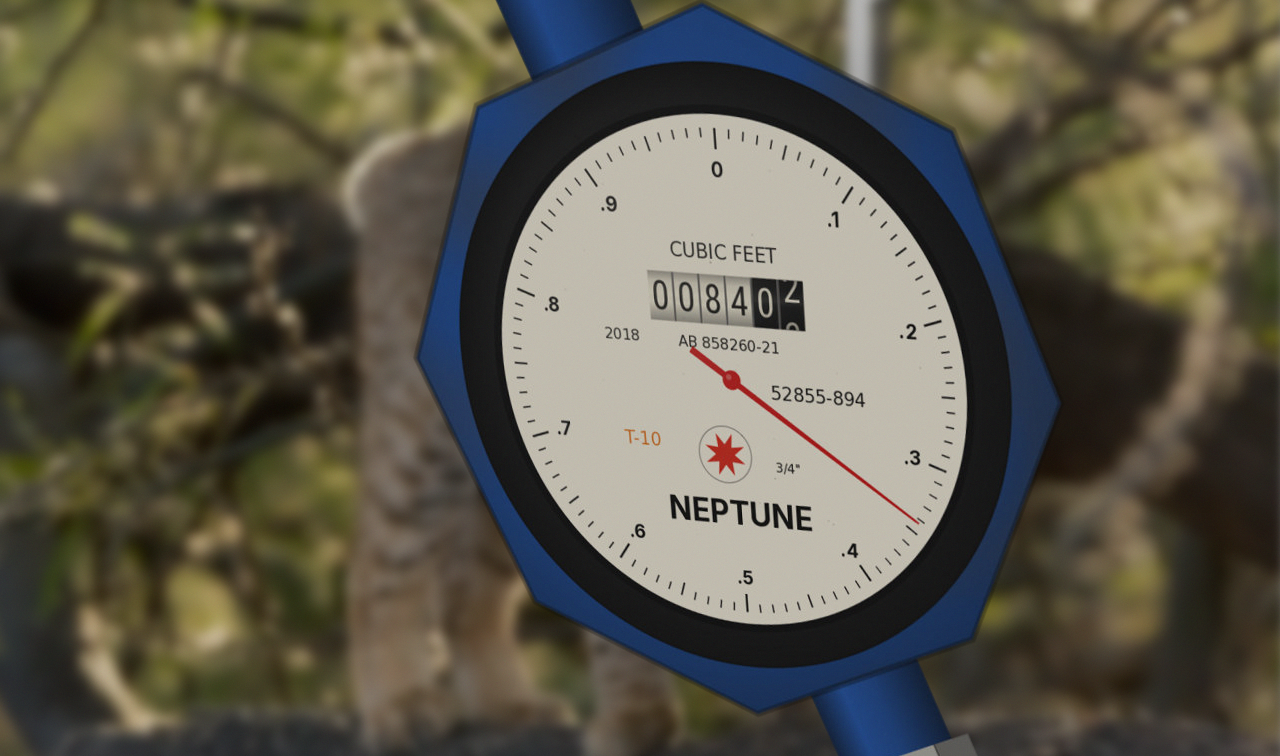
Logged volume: 8402.34 ft³
